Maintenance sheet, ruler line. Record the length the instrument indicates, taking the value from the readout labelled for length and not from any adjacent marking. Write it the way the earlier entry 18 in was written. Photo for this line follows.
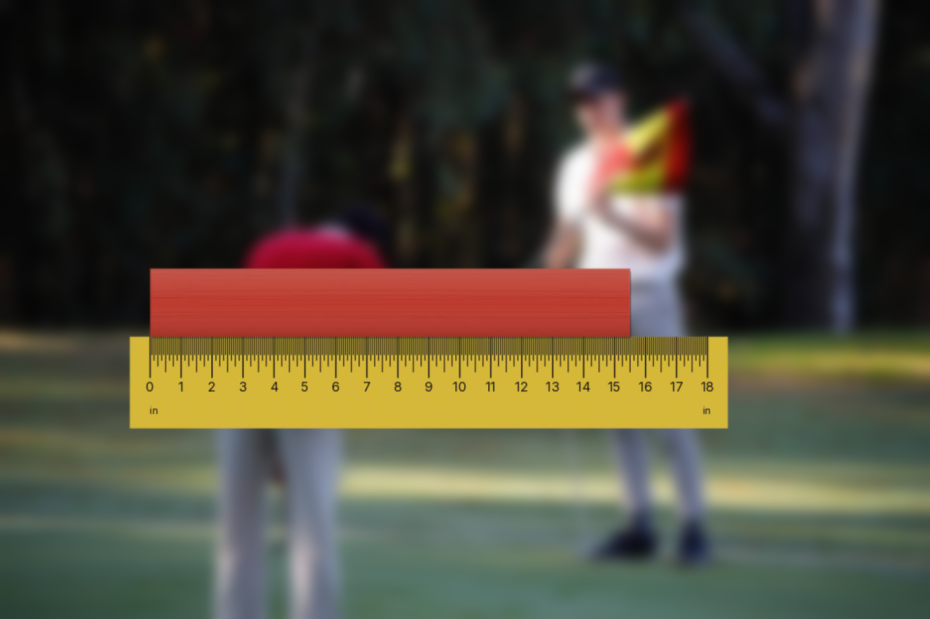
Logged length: 15.5 in
